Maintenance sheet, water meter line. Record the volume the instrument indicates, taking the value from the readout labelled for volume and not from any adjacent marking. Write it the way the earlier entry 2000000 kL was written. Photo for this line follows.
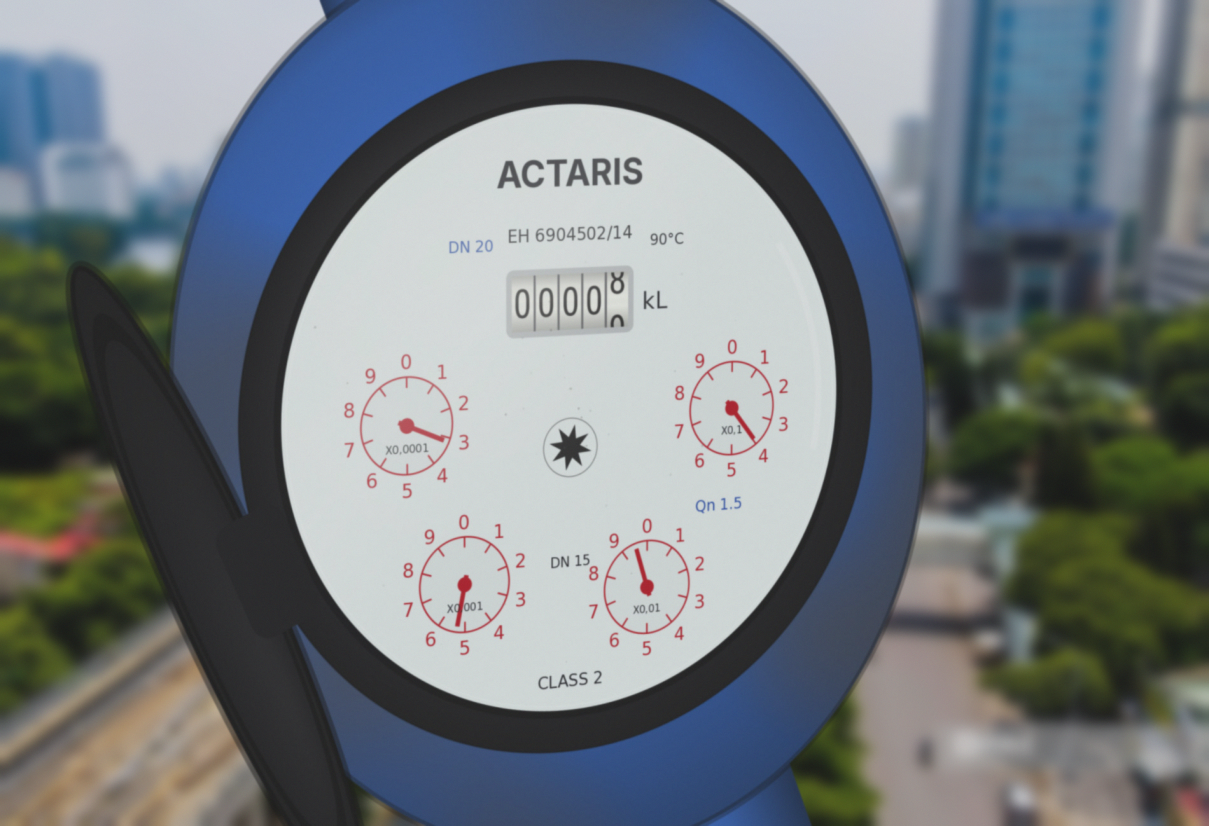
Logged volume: 8.3953 kL
